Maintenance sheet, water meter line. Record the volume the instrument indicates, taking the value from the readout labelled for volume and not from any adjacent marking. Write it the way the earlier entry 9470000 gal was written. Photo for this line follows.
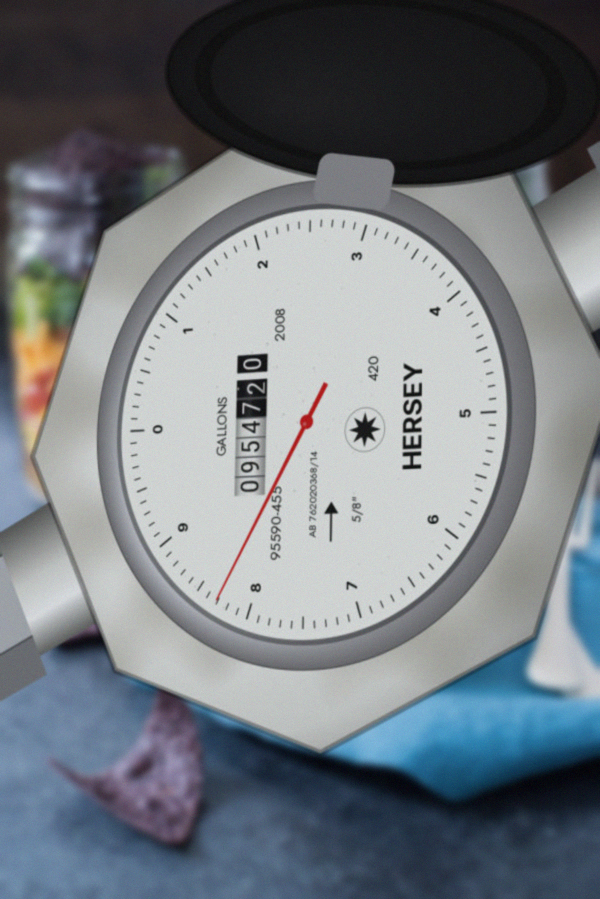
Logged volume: 954718.3 gal
